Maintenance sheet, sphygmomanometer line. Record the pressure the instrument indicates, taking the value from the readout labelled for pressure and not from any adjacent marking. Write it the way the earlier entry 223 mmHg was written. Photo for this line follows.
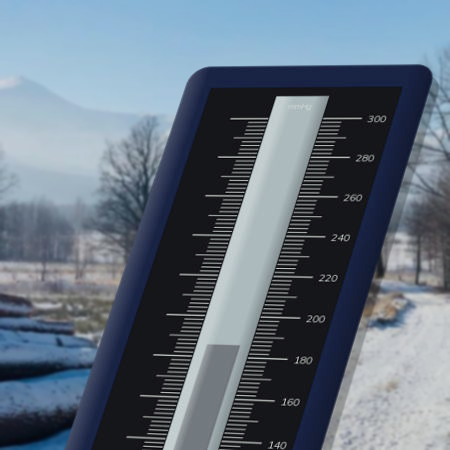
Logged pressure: 186 mmHg
